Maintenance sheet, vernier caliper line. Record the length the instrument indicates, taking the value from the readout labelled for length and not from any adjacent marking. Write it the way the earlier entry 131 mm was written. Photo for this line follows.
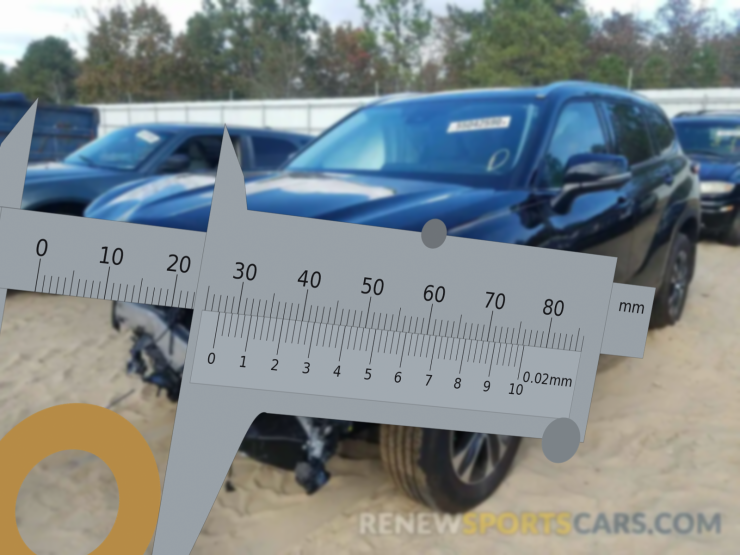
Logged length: 27.2 mm
